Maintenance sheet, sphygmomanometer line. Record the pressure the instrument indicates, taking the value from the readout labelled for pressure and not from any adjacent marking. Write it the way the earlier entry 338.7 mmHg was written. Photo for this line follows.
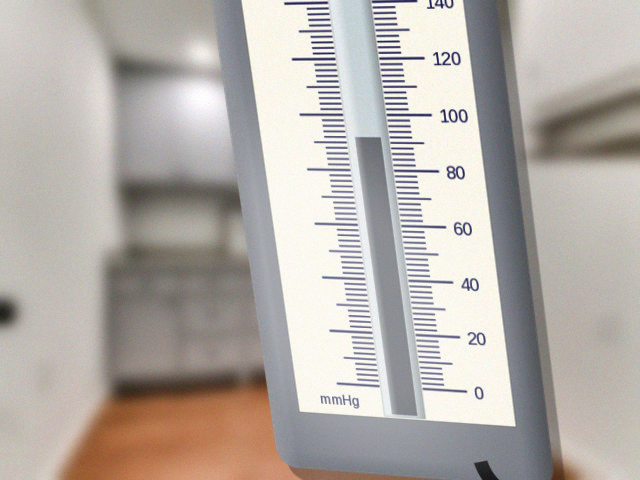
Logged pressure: 92 mmHg
